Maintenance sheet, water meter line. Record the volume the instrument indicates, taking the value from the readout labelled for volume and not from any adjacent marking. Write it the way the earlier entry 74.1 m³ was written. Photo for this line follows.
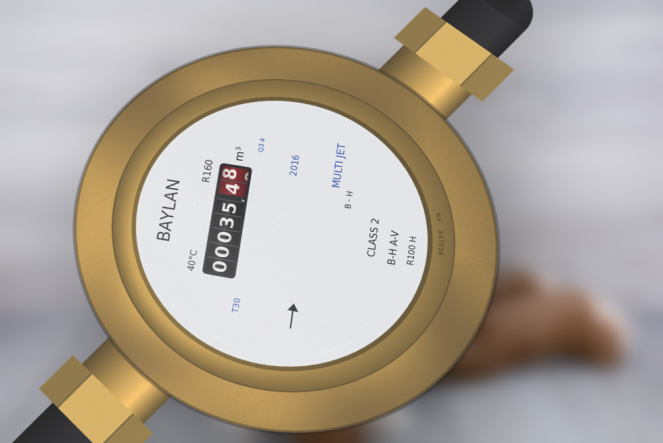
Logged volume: 35.48 m³
